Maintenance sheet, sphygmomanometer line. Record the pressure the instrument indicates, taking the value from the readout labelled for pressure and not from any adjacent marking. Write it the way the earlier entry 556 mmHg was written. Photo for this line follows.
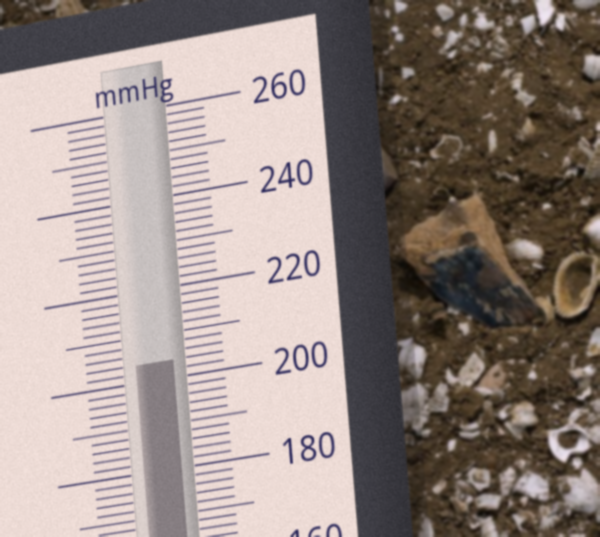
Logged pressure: 204 mmHg
